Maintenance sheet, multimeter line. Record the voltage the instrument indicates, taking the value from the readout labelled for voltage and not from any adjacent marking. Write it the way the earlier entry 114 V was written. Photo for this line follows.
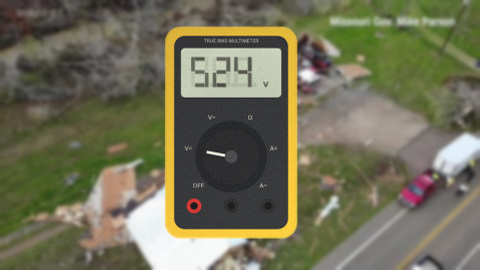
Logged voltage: 524 V
